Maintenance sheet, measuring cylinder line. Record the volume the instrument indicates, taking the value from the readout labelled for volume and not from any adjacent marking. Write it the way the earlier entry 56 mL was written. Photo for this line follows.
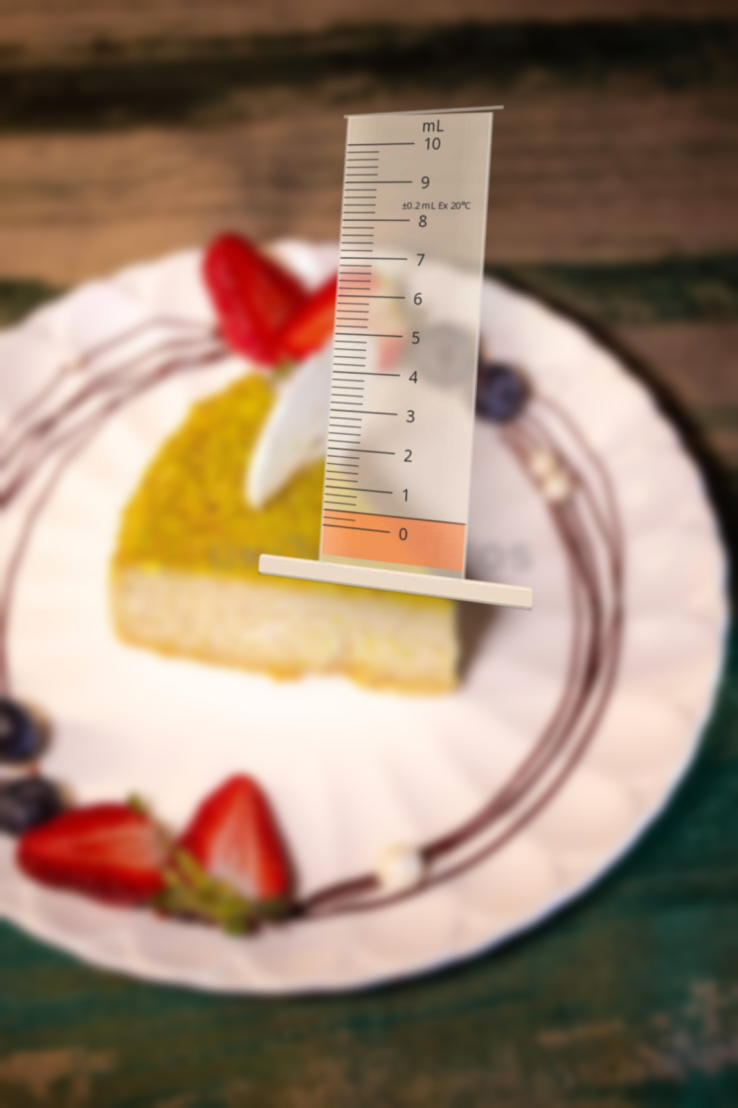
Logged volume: 0.4 mL
